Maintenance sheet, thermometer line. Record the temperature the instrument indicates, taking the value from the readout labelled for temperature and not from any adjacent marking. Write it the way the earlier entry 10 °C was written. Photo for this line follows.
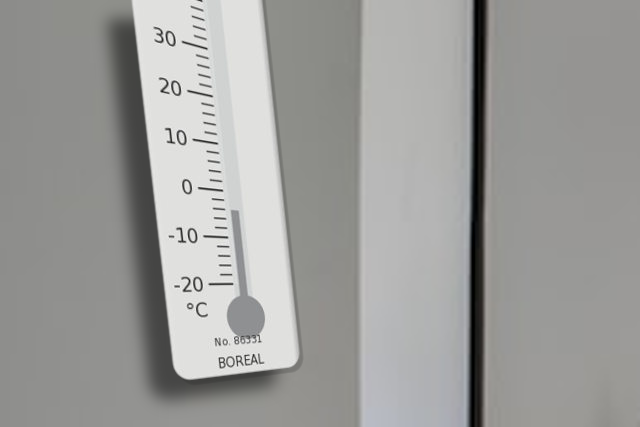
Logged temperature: -4 °C
